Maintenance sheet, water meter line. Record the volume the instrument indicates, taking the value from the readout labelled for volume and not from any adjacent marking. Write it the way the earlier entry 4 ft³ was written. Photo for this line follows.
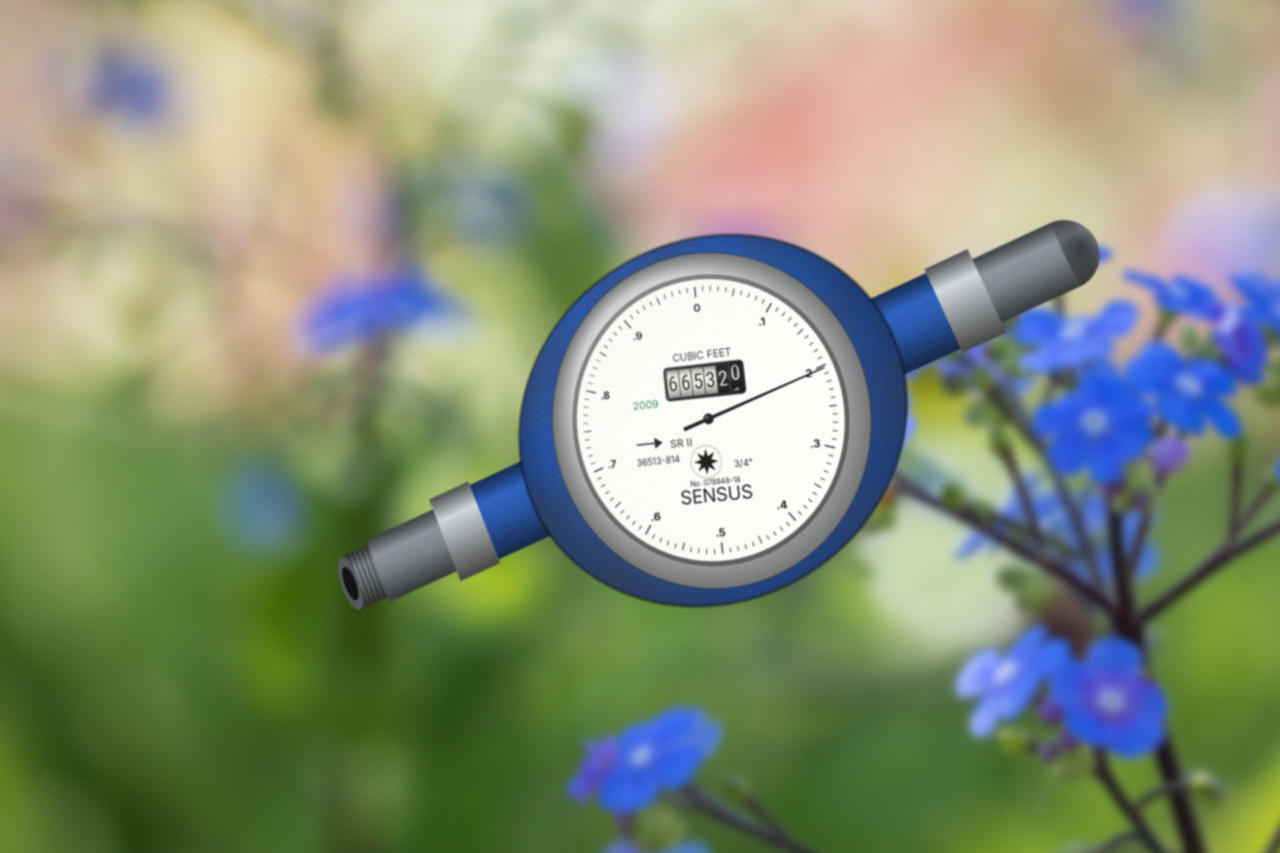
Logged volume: 665320.20 ft³
